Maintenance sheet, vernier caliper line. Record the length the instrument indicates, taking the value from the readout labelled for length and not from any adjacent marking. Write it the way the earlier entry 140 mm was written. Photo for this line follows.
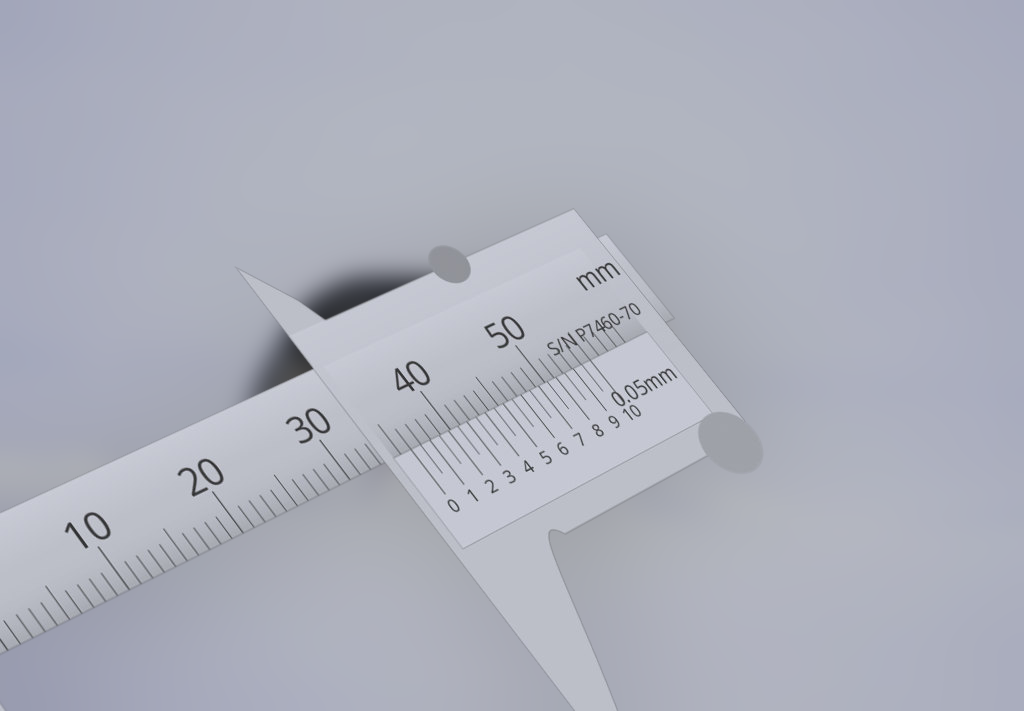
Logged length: 36.0 mm
